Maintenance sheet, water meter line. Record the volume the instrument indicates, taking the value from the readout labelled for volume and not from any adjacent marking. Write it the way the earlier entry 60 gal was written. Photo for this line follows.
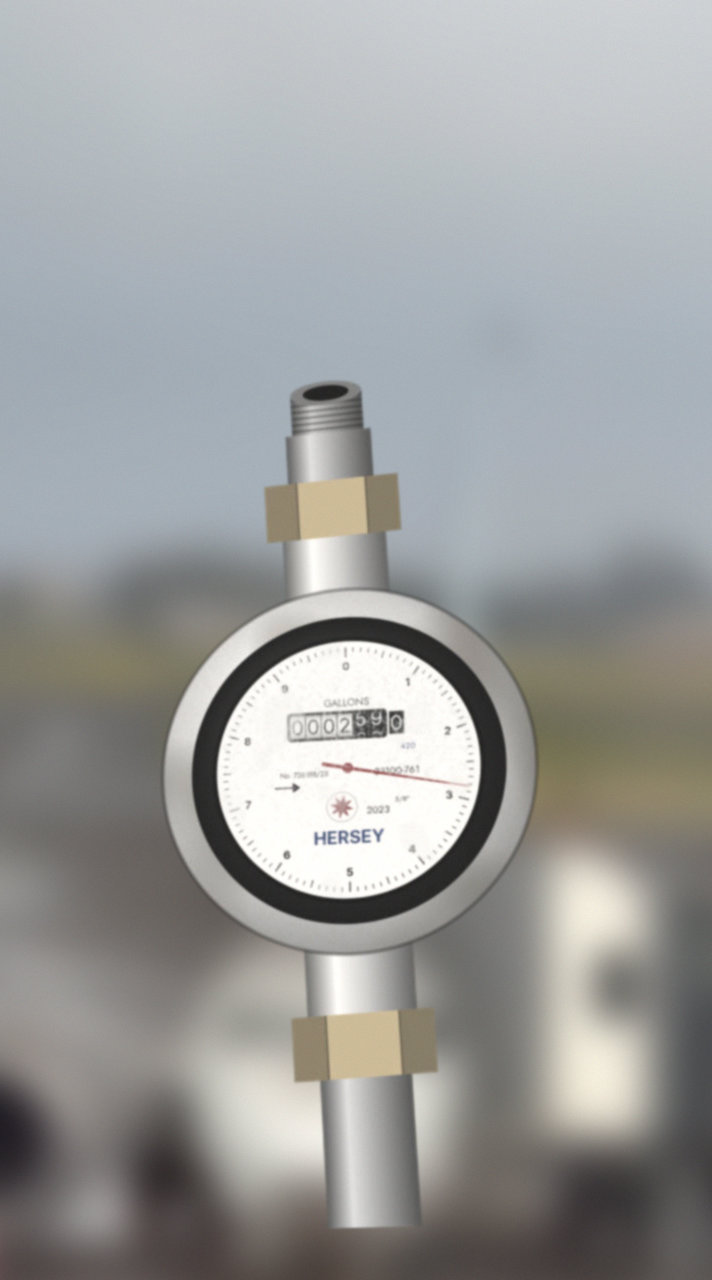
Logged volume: 2592.8 gal
